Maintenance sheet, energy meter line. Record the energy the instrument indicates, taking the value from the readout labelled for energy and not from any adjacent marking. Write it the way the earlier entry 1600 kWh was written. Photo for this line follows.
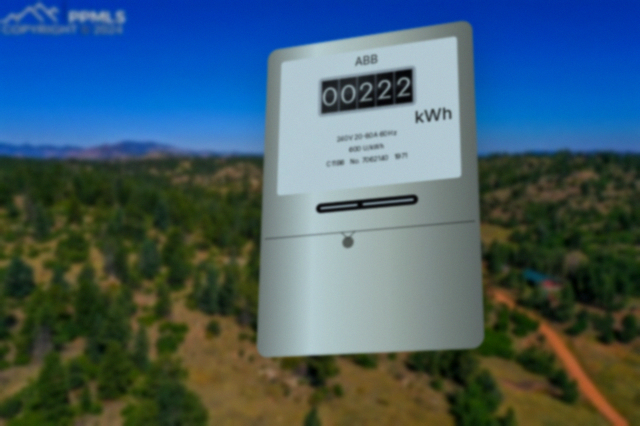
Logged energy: 222 kWh
